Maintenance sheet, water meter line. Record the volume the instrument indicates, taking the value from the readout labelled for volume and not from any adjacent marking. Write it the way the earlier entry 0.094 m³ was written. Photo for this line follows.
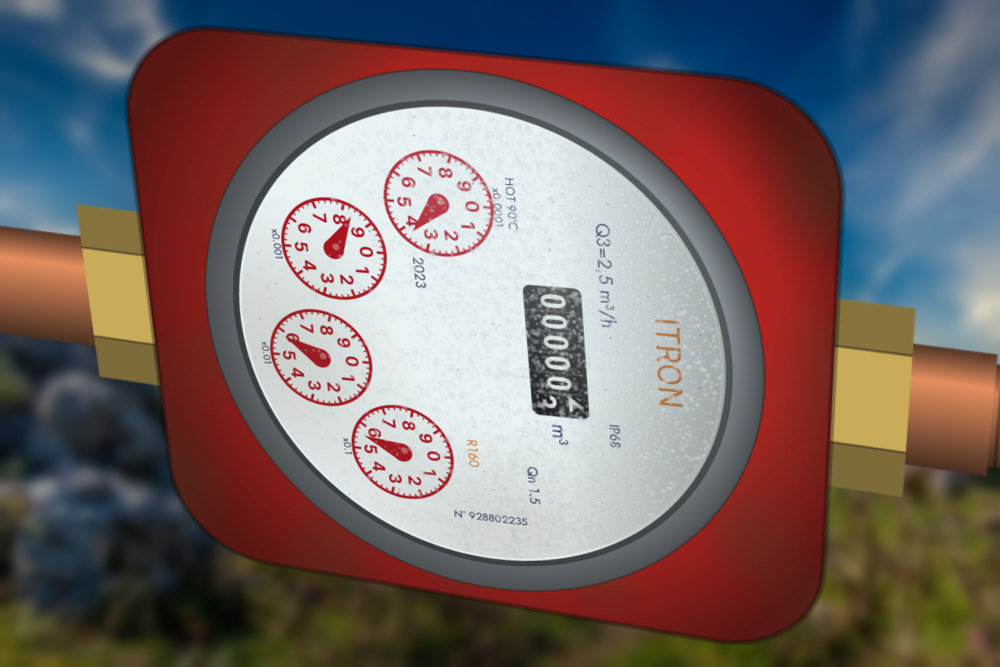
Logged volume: 2.5583 m³
